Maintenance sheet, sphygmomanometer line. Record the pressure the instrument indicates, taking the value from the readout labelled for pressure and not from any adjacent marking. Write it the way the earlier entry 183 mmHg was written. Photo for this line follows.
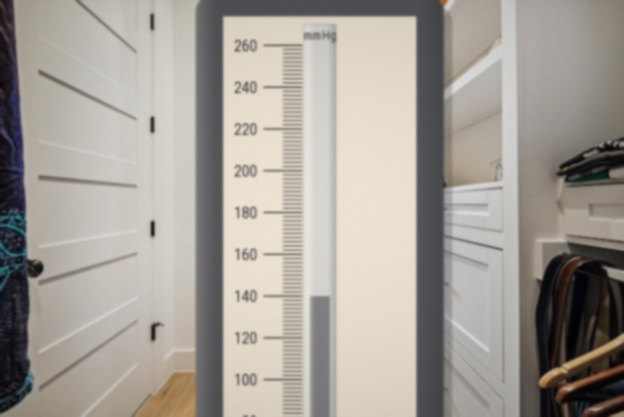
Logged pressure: 140 mmHg
